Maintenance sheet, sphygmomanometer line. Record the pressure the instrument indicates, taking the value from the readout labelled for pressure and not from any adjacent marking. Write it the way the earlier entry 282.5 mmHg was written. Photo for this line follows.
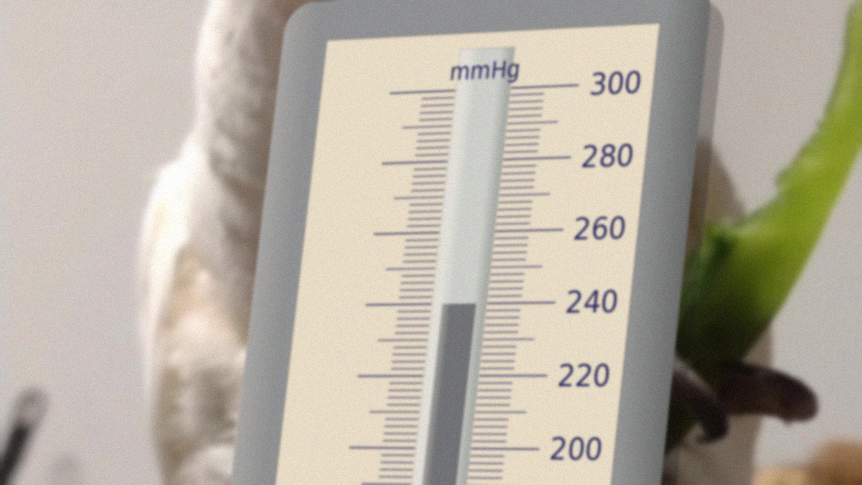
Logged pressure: 240 mmHg
